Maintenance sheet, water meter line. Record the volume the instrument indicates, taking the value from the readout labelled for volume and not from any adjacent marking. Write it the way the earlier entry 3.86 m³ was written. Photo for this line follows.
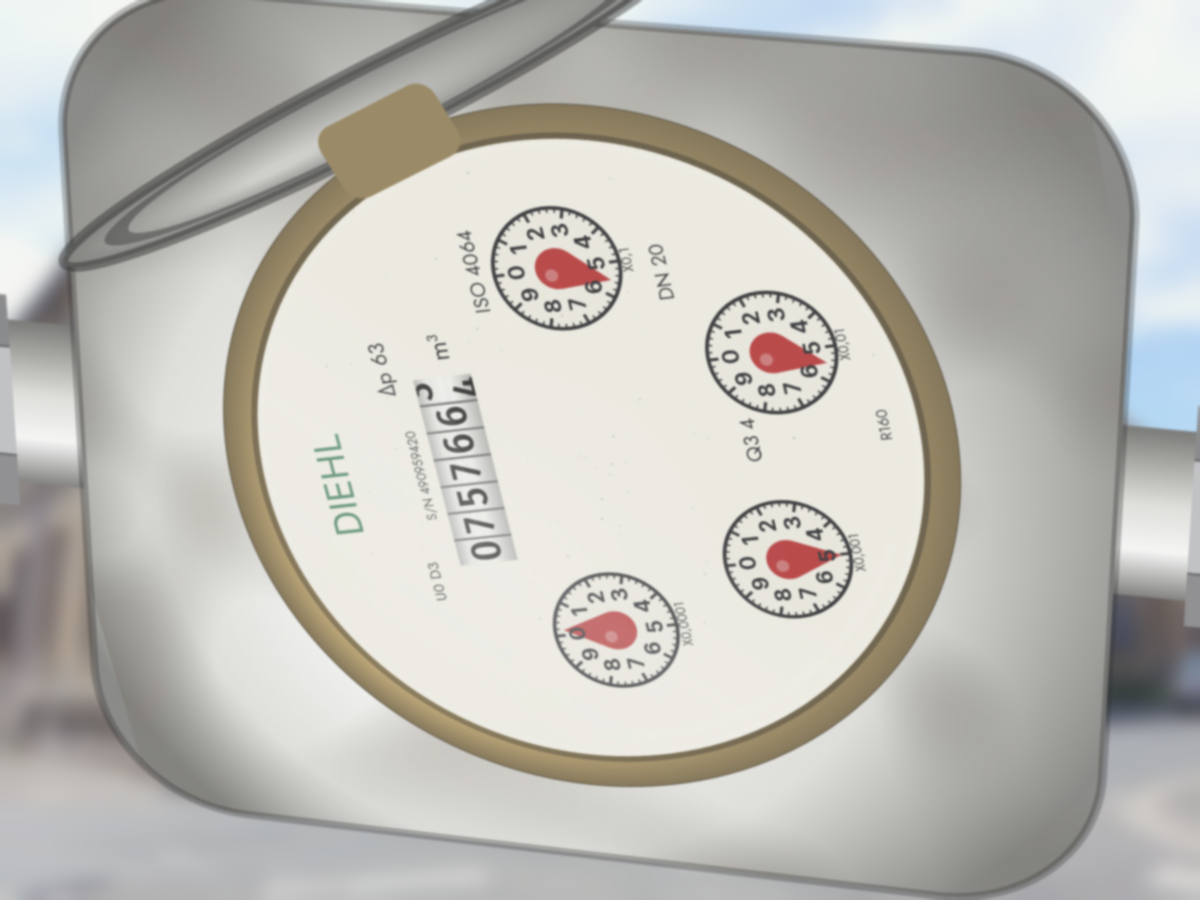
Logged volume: 757663.5550 m³
